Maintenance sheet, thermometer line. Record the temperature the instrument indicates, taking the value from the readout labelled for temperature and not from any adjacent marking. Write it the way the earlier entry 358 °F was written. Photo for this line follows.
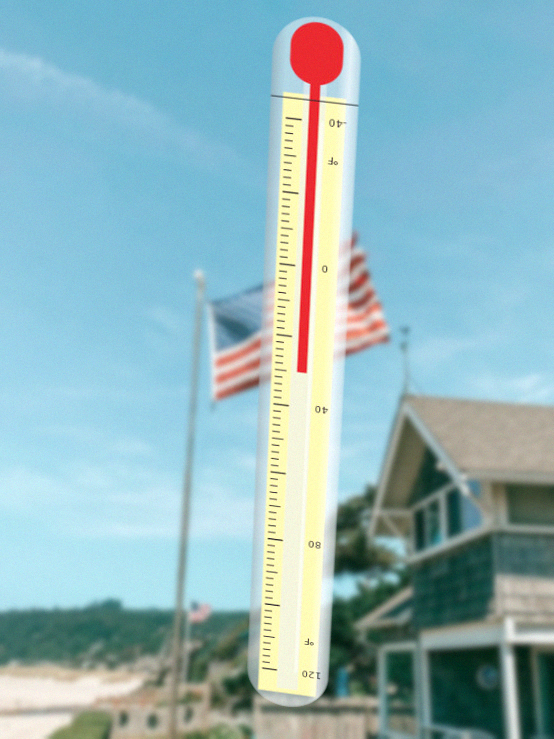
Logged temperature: 30 °F
